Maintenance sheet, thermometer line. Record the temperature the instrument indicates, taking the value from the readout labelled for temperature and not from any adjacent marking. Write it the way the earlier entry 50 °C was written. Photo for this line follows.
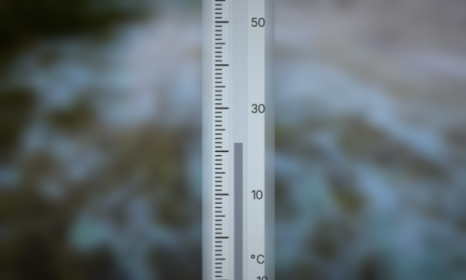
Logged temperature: 22 °C
